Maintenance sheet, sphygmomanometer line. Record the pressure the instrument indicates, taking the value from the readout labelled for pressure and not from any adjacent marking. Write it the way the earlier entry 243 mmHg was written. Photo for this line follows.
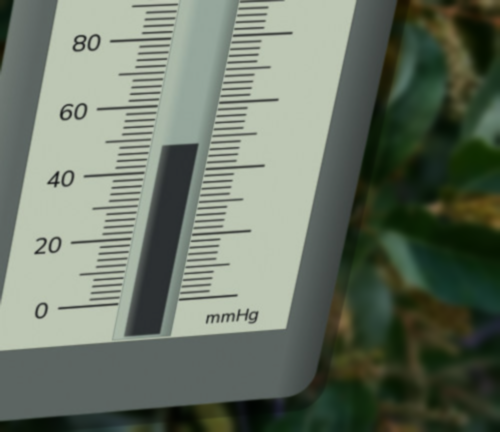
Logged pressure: 48 mmHg
